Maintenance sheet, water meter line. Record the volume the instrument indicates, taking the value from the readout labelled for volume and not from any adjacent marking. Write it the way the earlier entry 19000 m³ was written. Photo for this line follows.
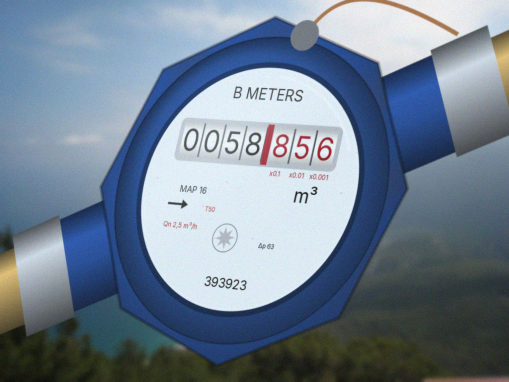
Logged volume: 58.856 m³
